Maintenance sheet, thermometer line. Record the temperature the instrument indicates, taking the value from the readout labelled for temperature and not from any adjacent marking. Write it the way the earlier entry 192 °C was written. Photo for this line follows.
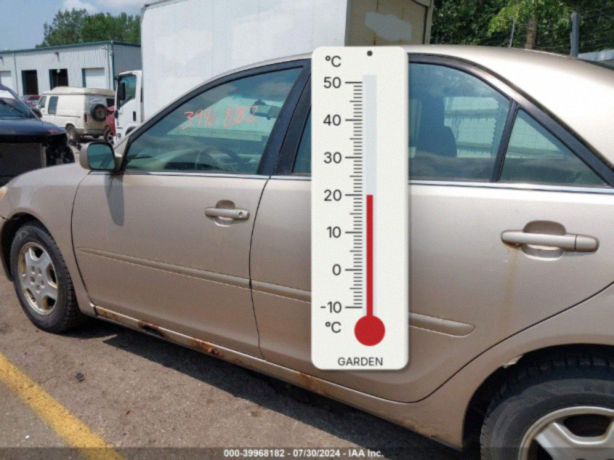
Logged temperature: 20 °C
